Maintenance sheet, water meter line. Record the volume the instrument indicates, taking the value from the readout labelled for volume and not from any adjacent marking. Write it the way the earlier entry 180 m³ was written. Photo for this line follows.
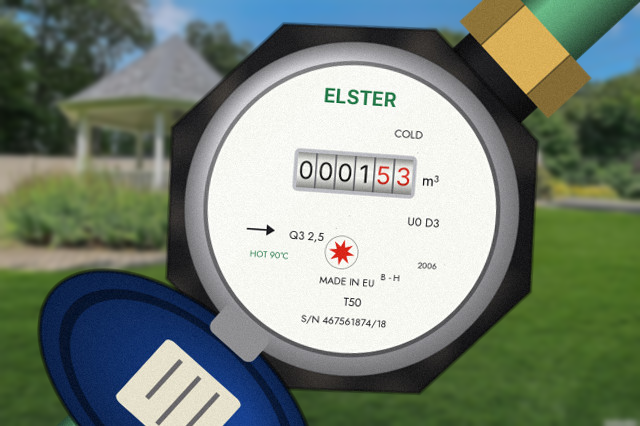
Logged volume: 1.53 m³
